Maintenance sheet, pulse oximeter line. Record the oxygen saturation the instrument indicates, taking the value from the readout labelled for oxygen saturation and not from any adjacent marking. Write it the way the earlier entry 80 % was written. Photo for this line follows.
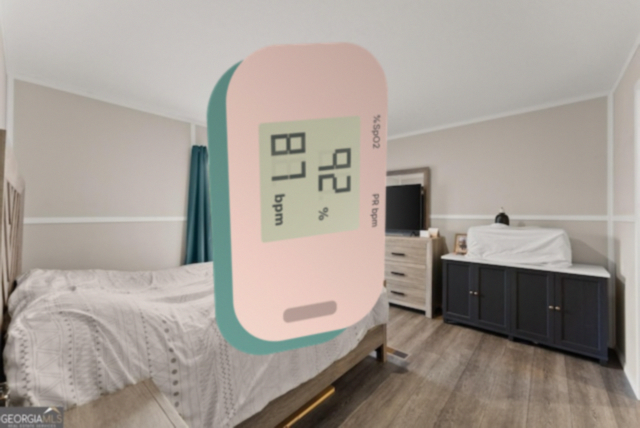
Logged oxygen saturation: 92 %
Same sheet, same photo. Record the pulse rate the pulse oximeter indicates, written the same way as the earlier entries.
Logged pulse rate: 87 bpm
